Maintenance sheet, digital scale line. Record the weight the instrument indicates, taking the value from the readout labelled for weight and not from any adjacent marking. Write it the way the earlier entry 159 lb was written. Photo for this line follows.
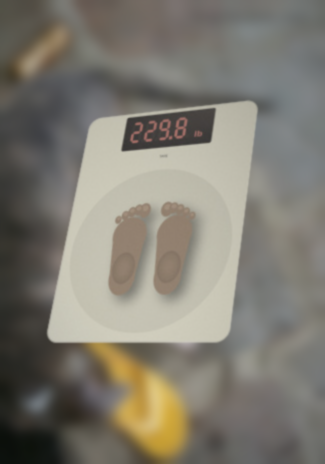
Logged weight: 229.8 lb
